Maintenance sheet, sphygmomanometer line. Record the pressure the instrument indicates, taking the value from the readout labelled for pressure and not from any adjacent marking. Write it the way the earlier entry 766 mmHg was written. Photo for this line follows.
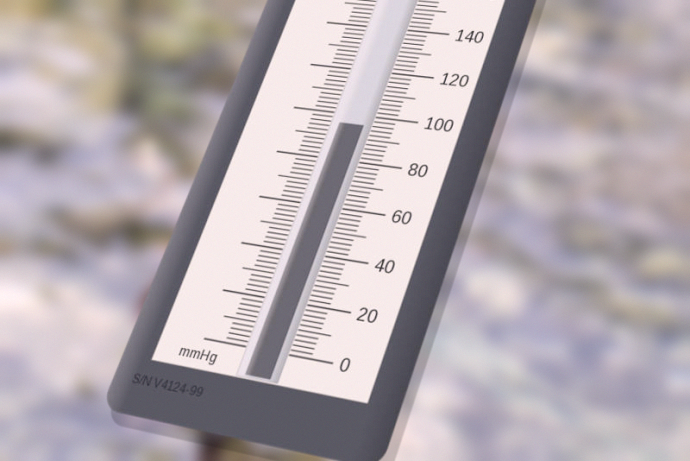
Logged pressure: 96 mmHg
